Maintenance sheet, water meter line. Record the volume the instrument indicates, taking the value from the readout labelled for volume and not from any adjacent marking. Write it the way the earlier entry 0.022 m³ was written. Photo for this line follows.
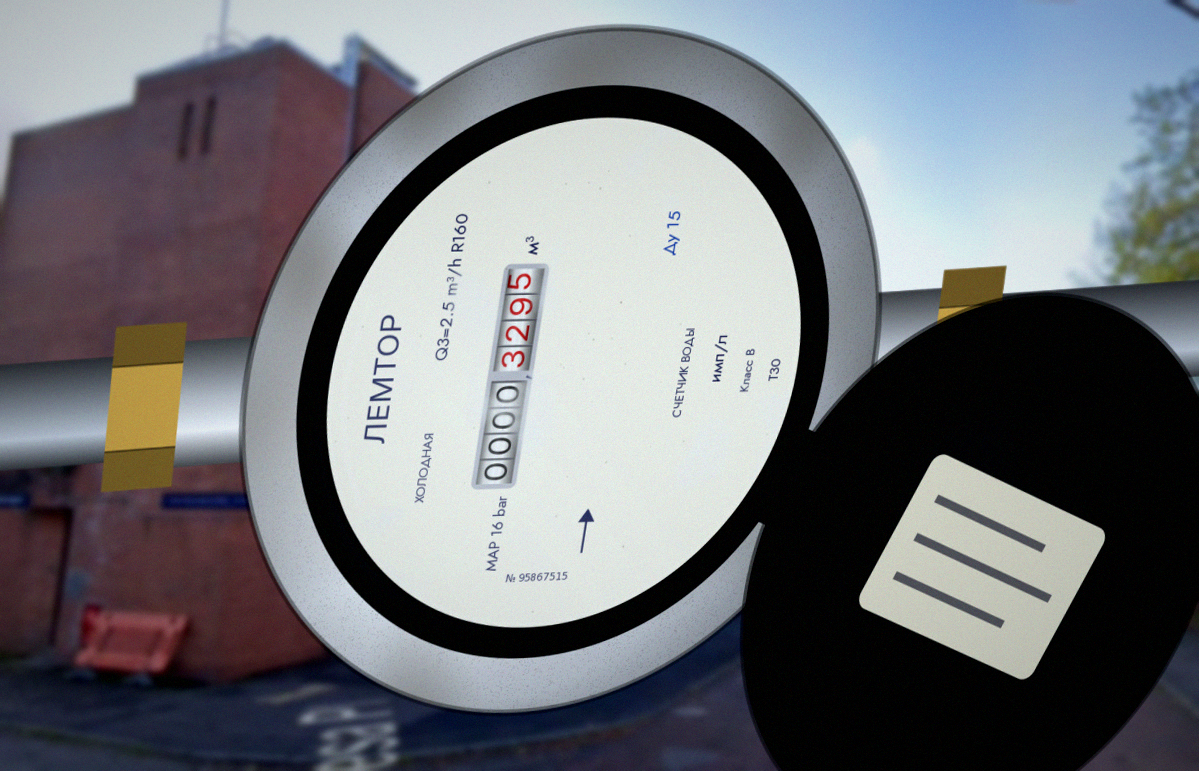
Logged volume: 0.3295 m³
